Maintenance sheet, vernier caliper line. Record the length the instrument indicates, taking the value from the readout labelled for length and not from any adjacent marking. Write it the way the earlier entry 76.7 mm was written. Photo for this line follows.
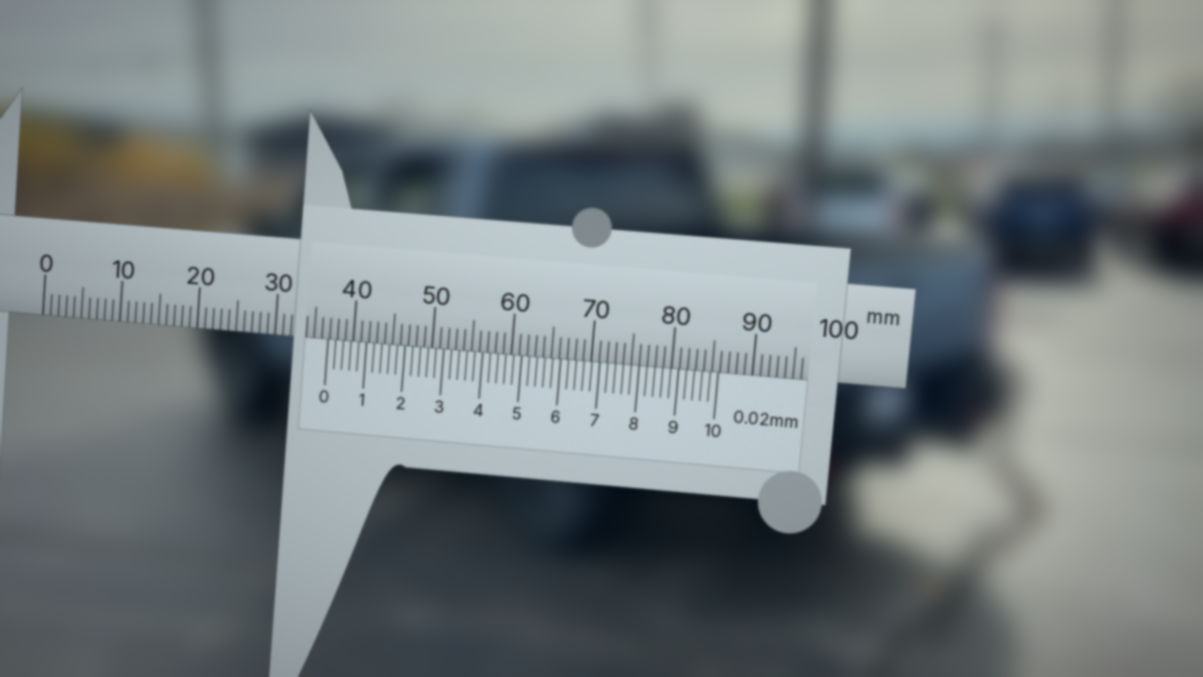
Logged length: 36.8 mm
